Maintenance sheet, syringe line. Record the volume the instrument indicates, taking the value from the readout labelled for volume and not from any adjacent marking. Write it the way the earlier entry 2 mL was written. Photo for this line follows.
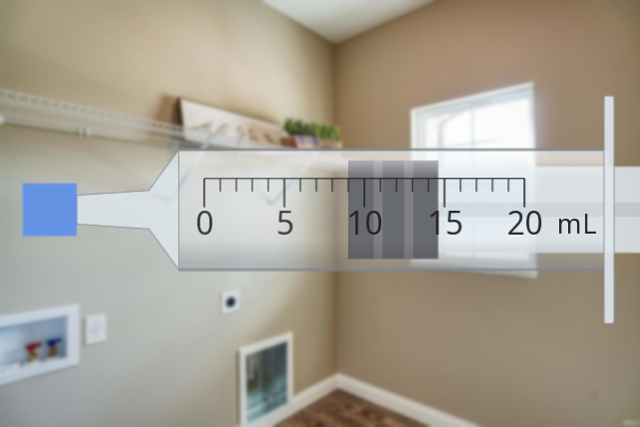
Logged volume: 9 mL
